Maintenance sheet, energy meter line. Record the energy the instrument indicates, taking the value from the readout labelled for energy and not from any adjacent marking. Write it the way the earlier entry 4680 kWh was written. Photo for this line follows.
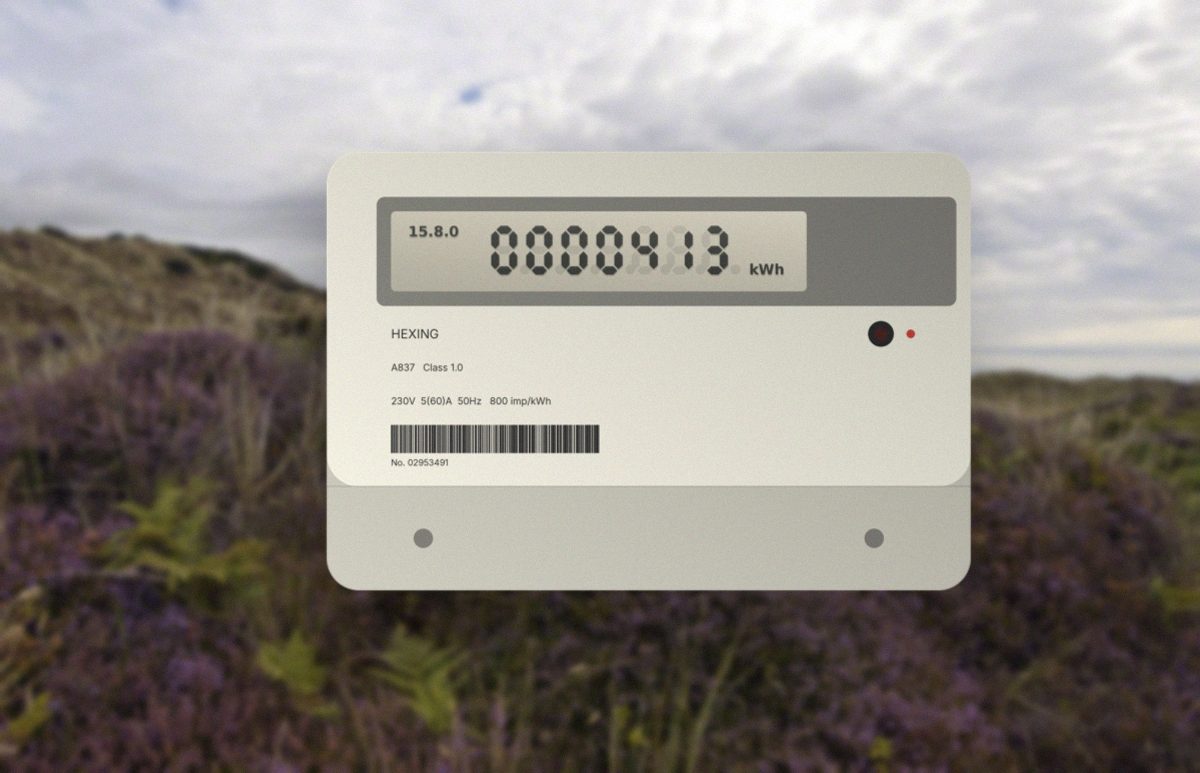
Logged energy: 413 kWh
